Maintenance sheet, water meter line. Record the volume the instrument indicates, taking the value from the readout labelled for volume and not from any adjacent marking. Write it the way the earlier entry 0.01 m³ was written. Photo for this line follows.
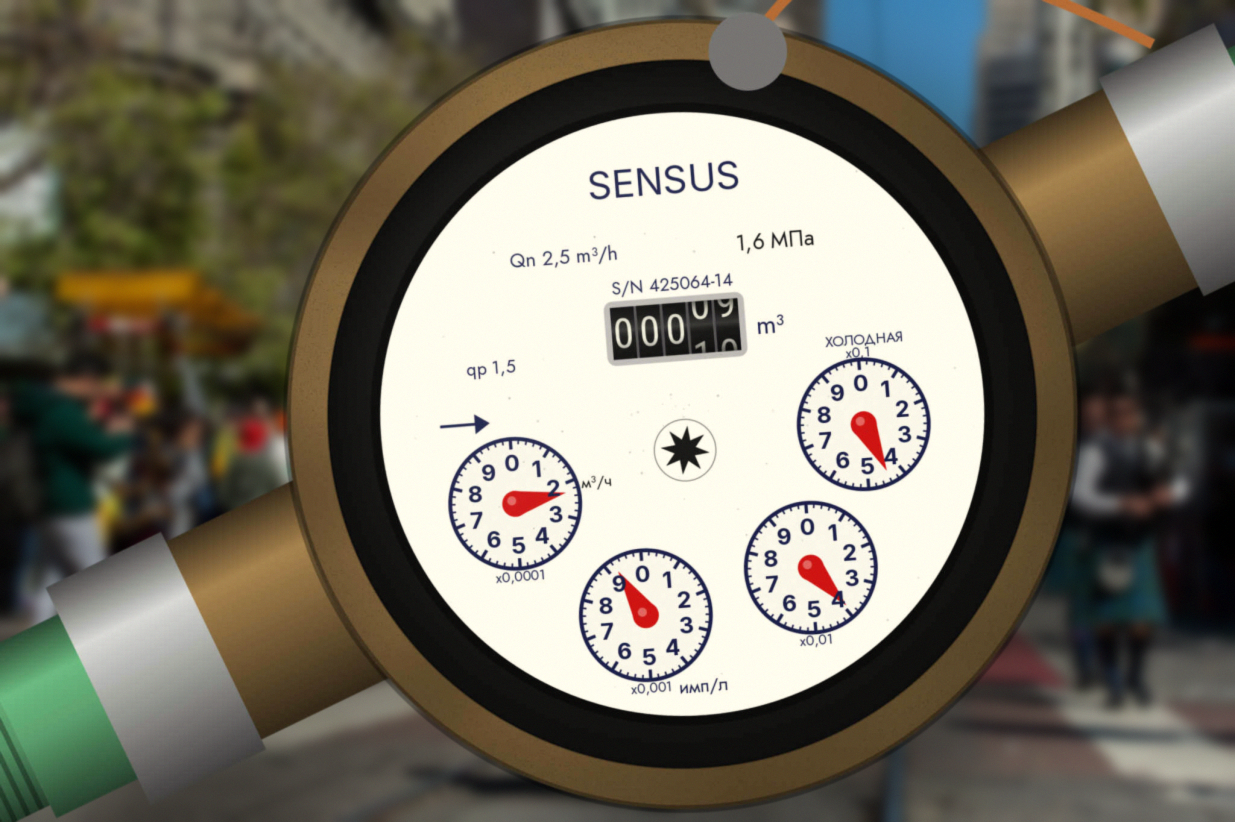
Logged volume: 9.4392 m³
